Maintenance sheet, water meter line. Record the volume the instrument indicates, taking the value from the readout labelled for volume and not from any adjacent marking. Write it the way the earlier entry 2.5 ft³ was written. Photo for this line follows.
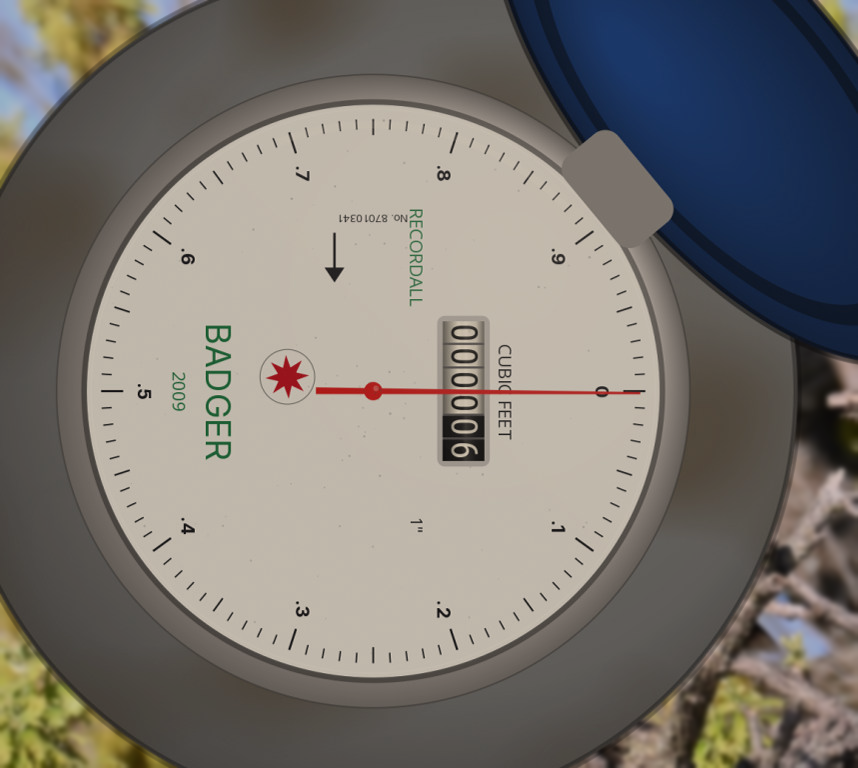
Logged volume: 6.00 ft³
